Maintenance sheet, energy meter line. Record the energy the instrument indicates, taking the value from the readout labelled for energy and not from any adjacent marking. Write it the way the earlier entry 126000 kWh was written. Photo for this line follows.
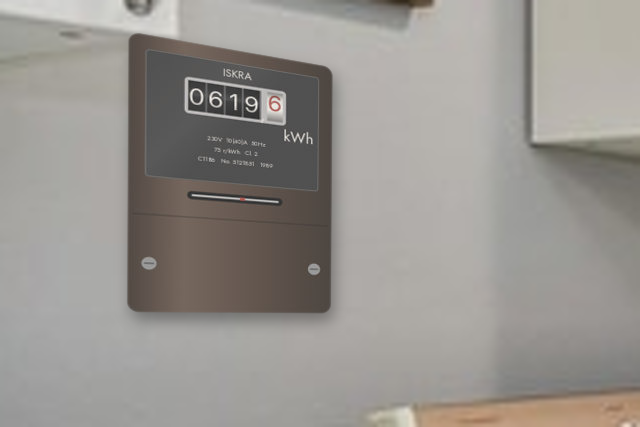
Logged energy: 619.6 kWh
